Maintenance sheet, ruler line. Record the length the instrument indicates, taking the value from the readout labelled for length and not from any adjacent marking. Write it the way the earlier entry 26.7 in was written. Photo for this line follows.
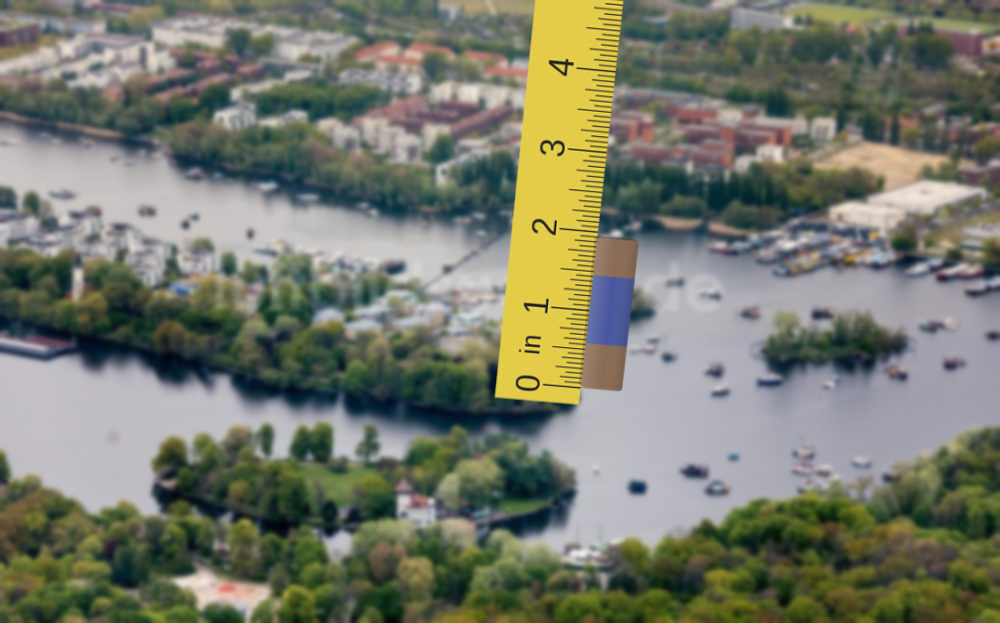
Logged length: 1.9375 in
